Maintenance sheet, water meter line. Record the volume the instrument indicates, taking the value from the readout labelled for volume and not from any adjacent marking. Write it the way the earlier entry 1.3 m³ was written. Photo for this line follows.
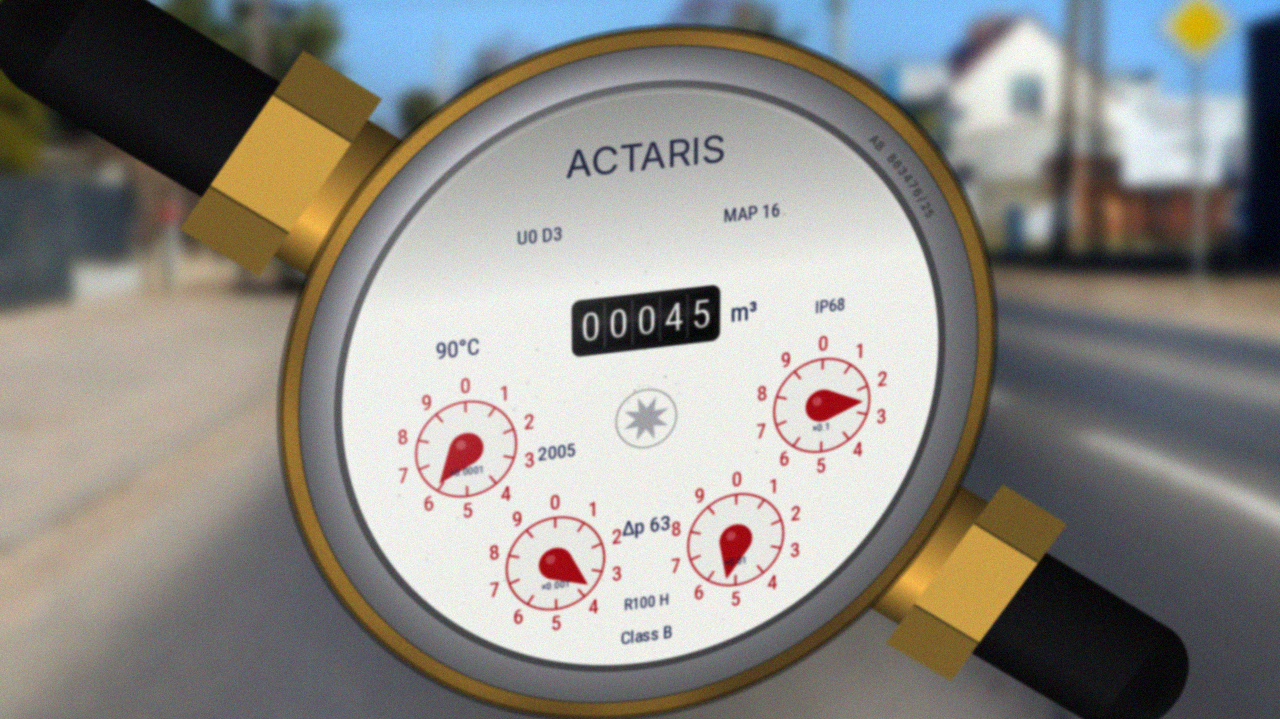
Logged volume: 45.2536 m³
